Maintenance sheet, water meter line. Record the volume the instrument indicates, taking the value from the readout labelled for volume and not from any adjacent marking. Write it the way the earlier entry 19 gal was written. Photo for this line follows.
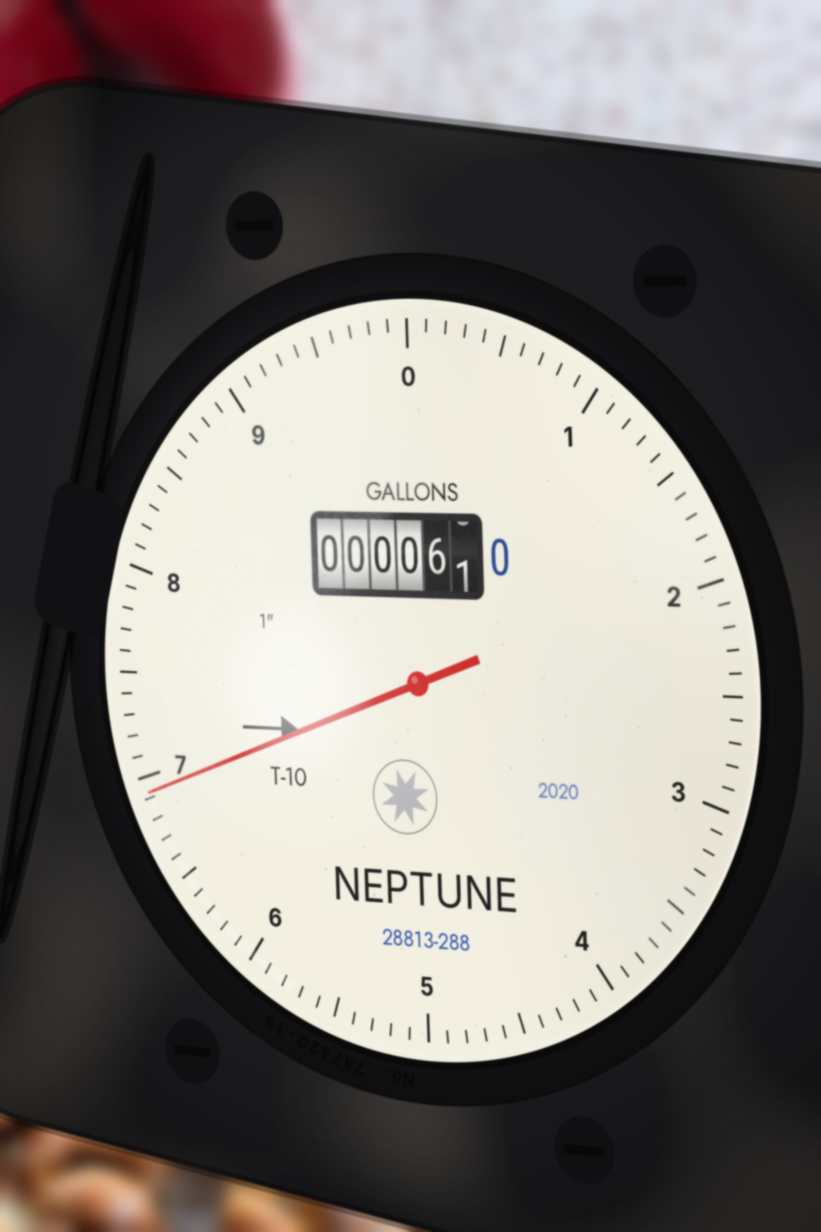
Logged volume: 606.9 gal
